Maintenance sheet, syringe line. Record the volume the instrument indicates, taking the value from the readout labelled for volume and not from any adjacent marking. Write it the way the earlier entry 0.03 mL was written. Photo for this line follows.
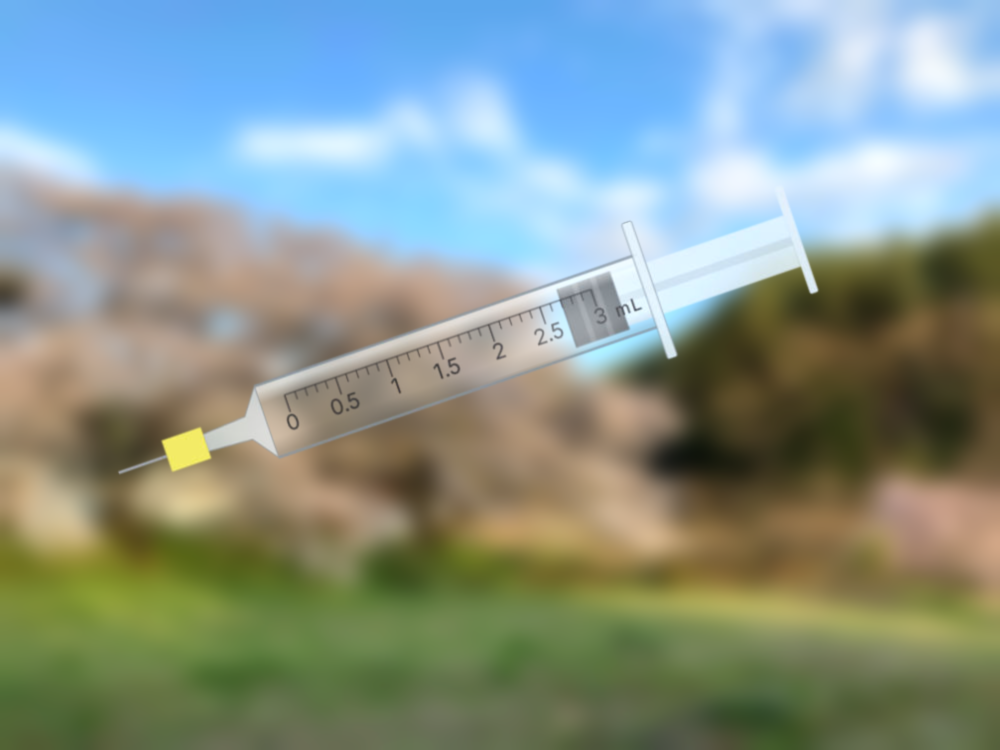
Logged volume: 2.7 mL
